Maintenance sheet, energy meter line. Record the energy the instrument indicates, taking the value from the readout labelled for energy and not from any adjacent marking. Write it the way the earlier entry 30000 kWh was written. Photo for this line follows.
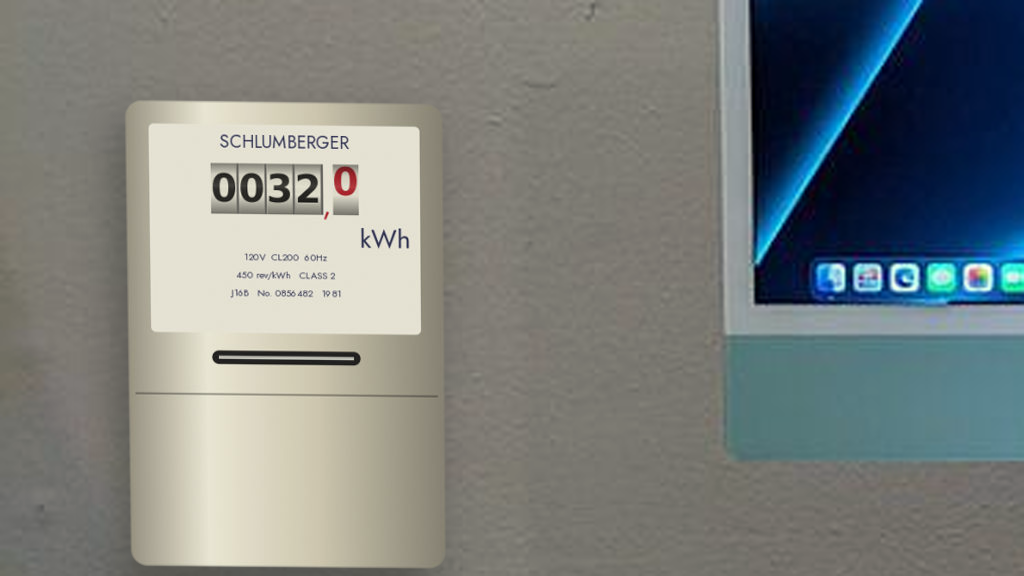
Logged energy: 32.0 kWh
